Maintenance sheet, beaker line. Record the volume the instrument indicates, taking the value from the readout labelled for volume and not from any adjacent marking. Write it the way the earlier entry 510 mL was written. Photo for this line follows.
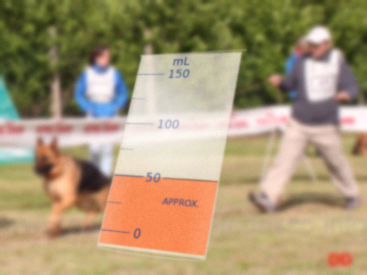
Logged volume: 50 mL
